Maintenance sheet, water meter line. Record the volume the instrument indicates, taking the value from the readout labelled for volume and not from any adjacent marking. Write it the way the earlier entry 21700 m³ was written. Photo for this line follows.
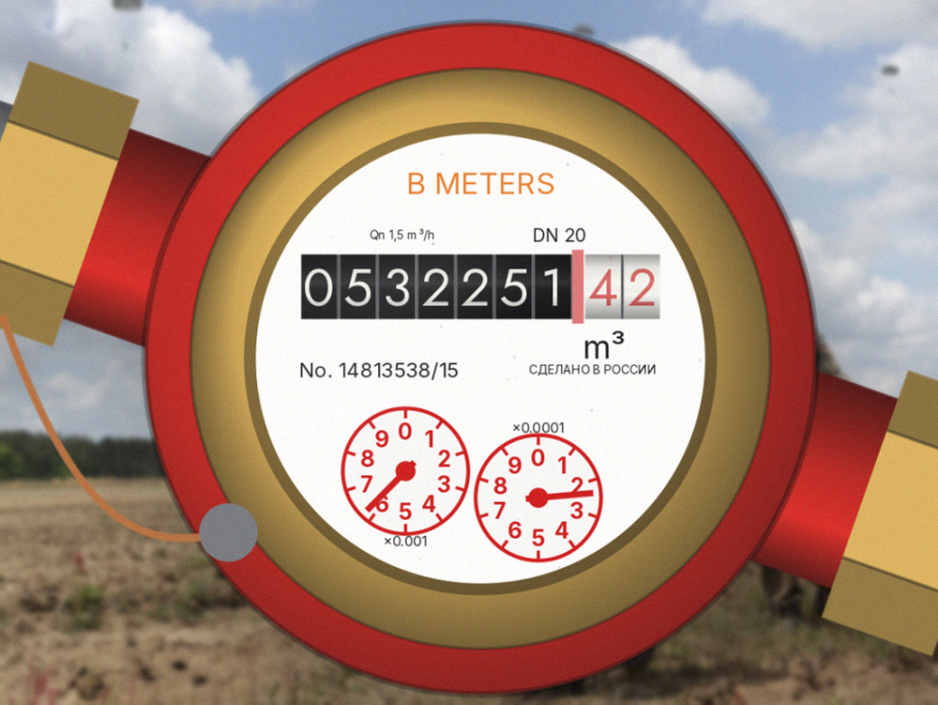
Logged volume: 532251.4262 m³
